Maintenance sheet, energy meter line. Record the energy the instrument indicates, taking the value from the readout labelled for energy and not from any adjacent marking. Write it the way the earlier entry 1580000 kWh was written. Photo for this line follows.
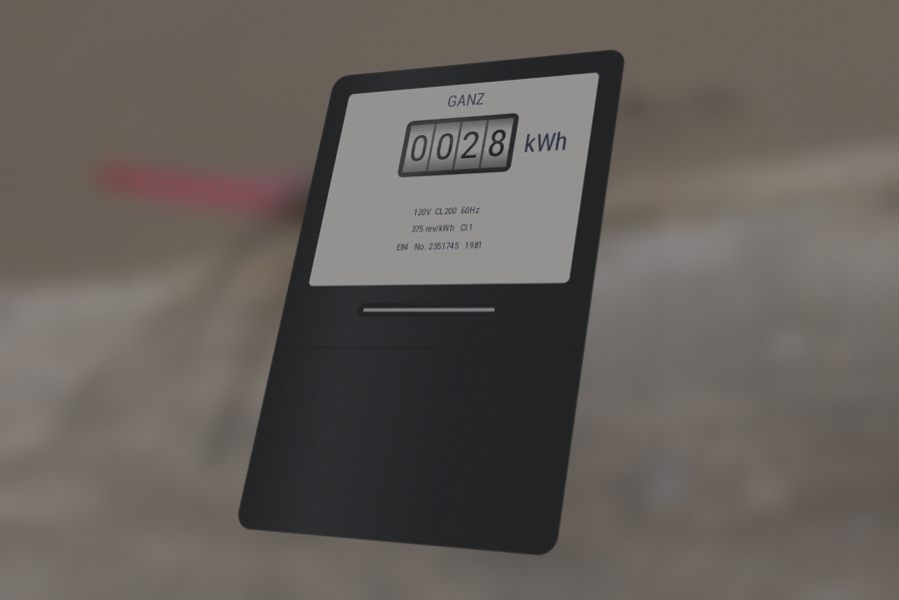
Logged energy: 28 kWh
